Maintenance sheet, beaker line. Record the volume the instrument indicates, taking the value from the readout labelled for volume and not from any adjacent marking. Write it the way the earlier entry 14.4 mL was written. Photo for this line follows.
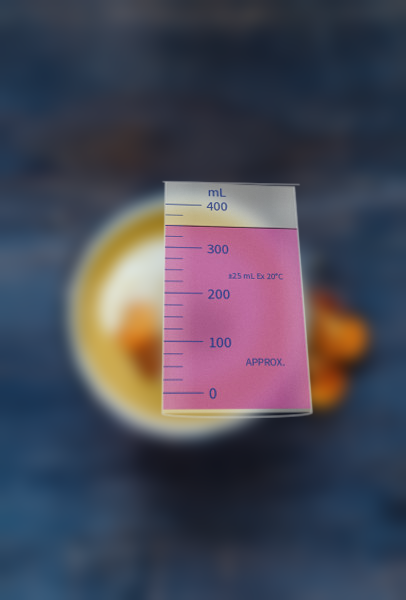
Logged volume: 350 mL
